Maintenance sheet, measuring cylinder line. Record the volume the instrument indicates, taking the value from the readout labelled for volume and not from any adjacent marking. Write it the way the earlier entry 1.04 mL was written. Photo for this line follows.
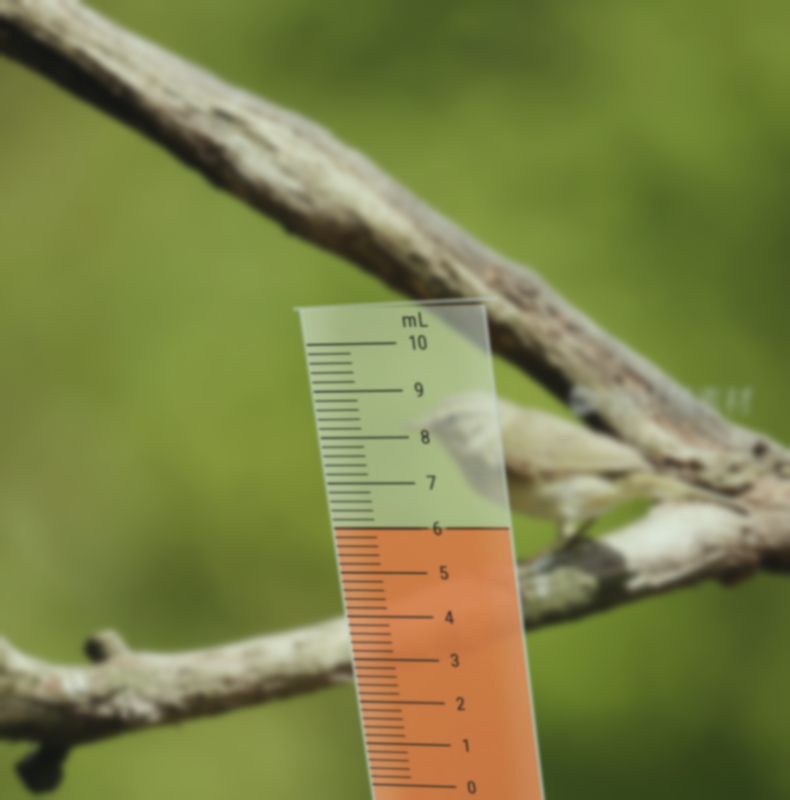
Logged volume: 6 mL
